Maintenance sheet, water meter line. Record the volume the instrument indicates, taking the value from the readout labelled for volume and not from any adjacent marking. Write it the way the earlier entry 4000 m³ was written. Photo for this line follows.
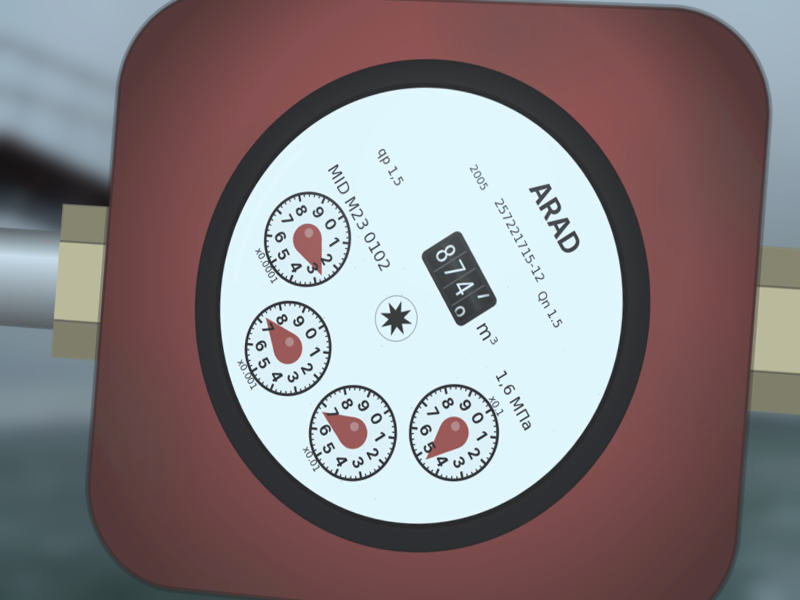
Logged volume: 8747.4672 m³
